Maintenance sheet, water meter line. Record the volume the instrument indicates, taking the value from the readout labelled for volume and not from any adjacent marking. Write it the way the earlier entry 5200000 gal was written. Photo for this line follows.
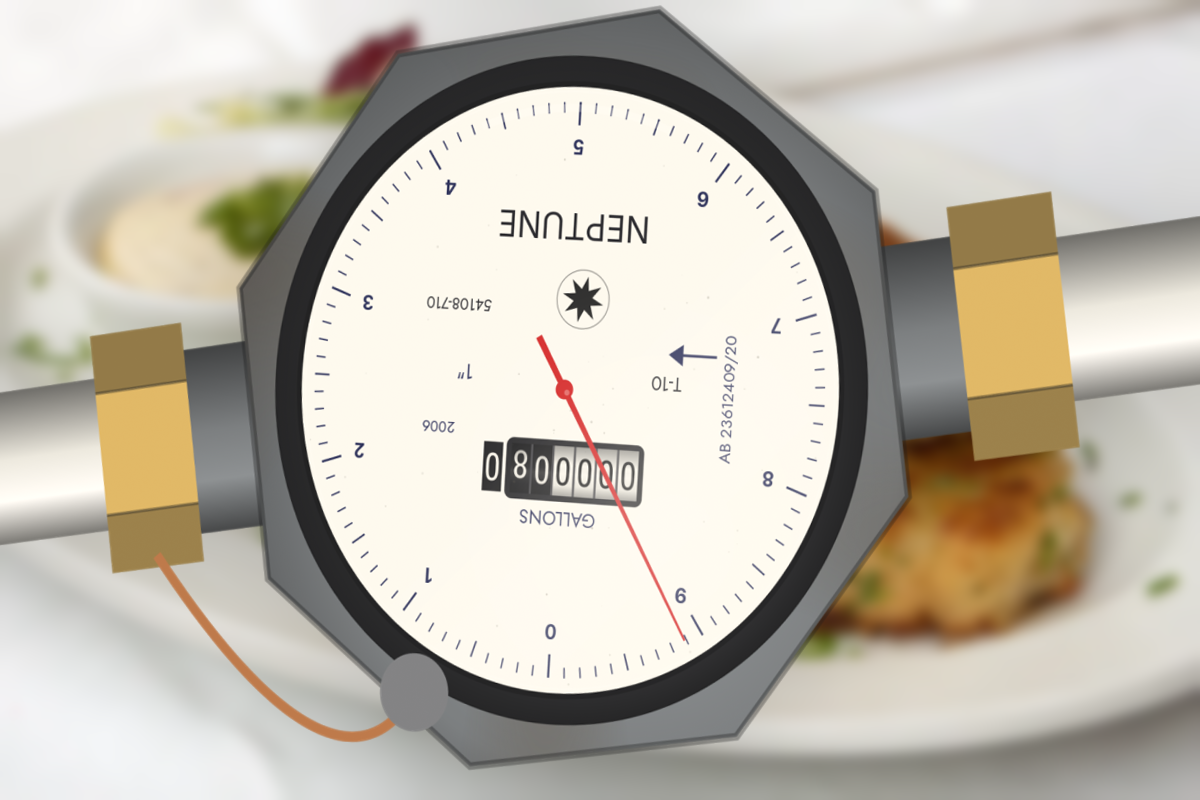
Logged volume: 79.1 gal
